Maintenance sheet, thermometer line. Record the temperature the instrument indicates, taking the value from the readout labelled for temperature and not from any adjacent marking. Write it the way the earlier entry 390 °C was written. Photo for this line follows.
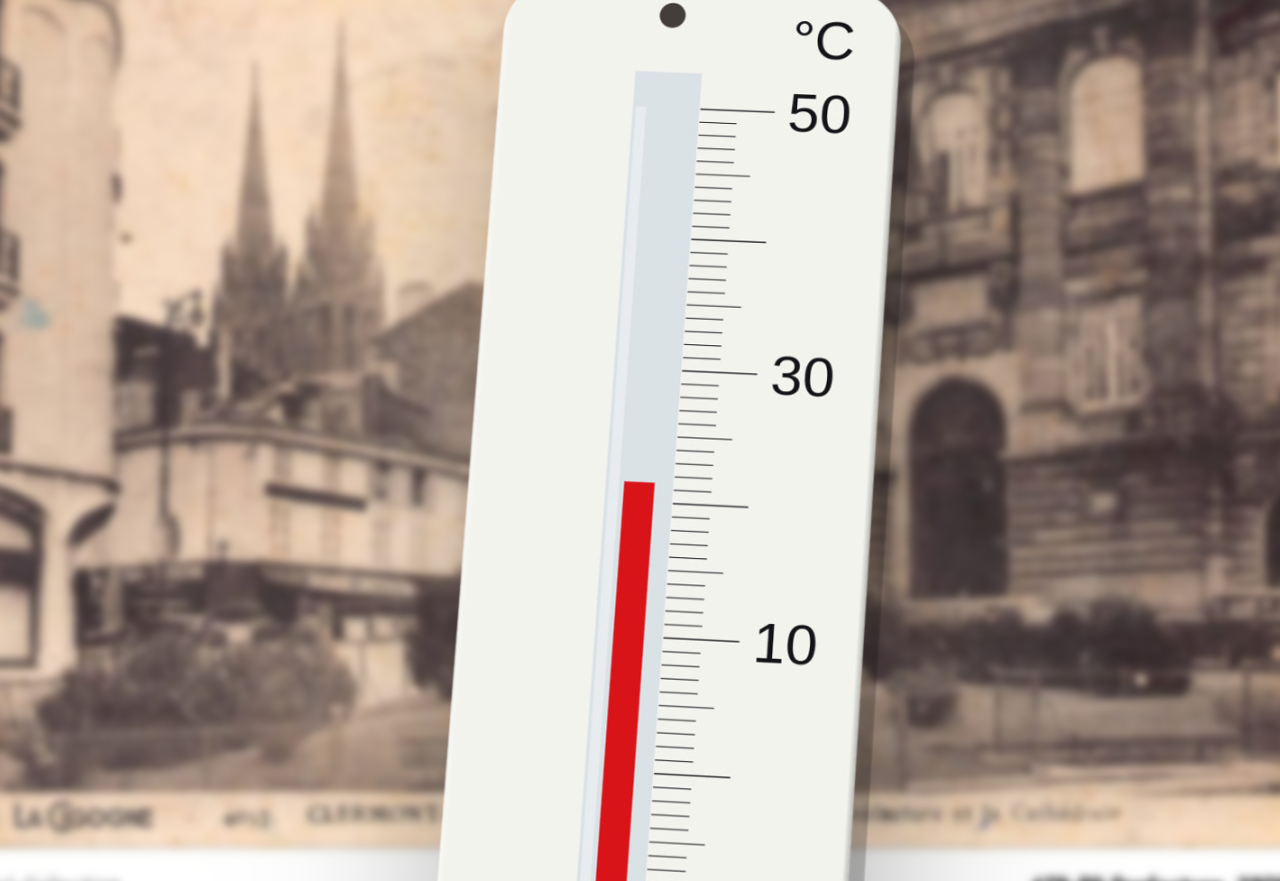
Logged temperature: 21.5 °C
